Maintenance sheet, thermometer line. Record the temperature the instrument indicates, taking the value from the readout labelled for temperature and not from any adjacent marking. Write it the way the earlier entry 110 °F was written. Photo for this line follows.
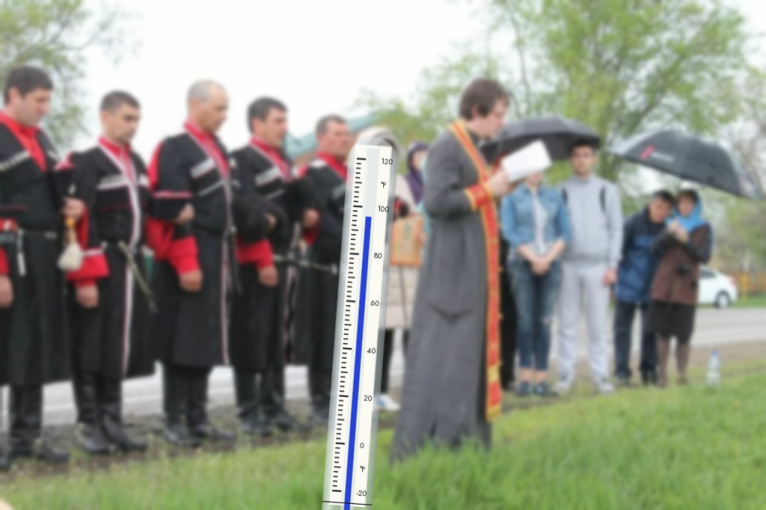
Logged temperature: 96 °F
